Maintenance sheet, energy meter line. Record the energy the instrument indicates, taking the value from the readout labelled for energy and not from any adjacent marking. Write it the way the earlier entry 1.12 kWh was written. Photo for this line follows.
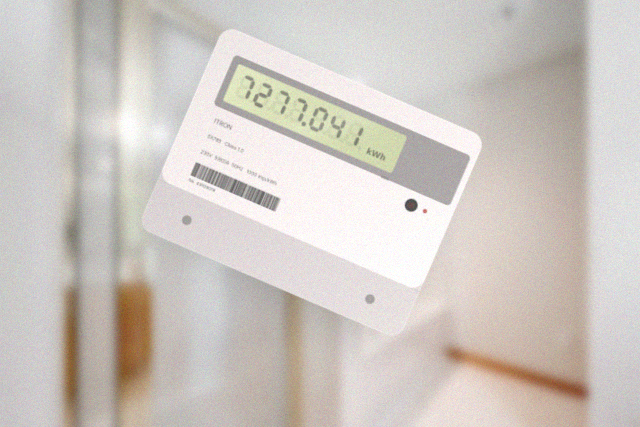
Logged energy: 7277.041 kWh
